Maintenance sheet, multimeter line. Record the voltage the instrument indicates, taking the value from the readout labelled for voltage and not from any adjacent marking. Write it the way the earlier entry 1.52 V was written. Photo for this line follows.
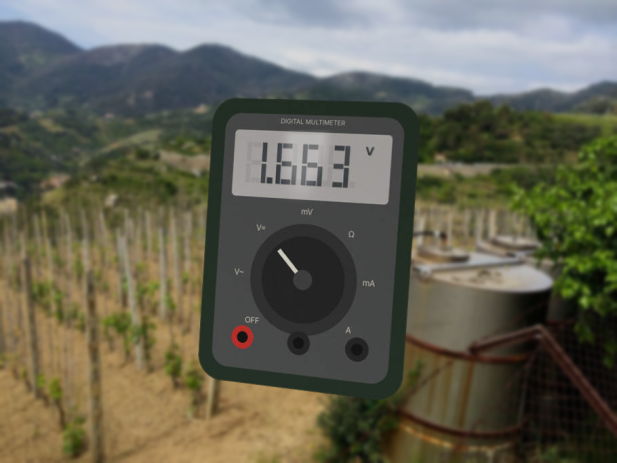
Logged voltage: 1.663 V
